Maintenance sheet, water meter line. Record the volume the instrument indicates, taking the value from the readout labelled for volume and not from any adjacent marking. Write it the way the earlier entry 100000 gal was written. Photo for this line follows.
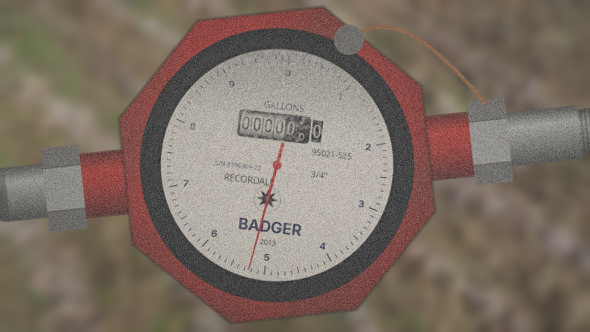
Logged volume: 75.2 gal
